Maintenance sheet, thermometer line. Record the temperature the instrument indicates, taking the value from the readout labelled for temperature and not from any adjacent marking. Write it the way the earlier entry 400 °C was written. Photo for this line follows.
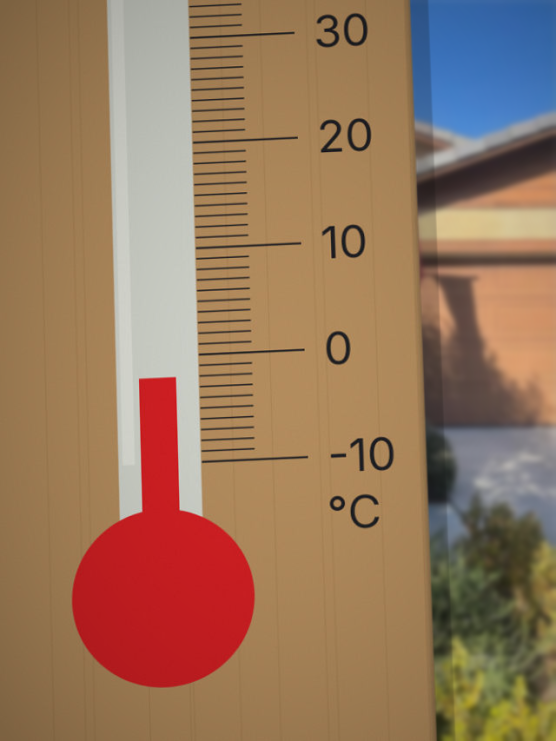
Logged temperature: -2 °C
